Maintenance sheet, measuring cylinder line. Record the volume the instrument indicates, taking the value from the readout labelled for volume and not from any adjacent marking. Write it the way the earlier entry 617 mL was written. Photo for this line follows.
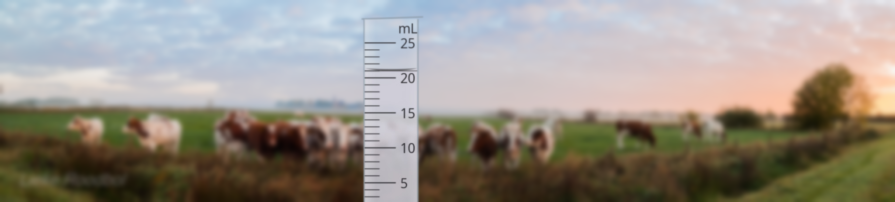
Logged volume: 21 mL
